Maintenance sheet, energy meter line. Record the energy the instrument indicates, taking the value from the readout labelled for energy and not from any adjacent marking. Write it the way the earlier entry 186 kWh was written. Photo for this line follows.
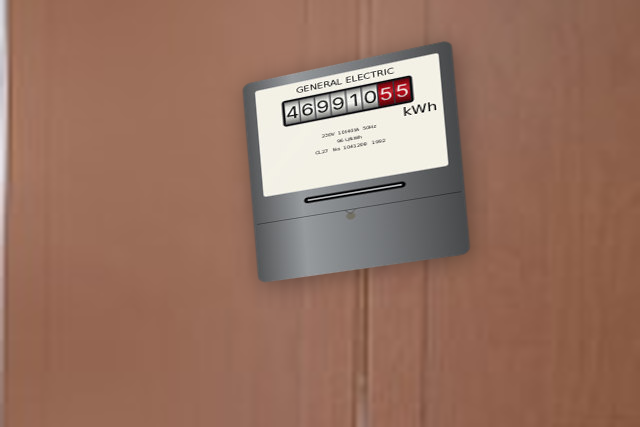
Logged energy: 469910.55 kWh
